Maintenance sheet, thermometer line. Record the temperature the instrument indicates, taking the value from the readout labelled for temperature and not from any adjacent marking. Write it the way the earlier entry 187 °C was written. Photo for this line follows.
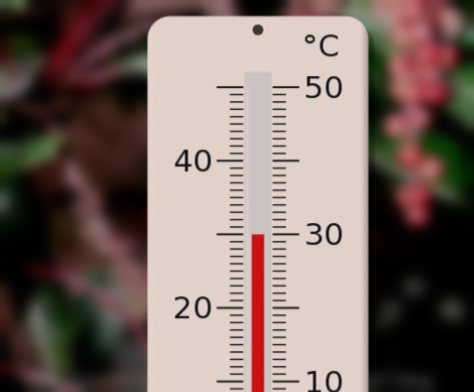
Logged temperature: 30 °C
